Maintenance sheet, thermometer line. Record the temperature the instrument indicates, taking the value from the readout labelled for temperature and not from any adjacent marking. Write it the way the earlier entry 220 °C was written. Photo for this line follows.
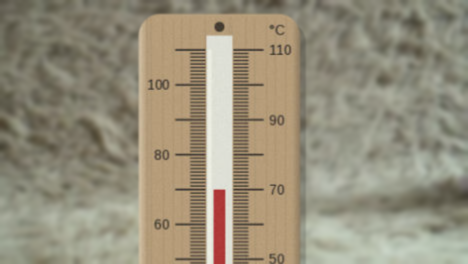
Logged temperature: 70 °C
